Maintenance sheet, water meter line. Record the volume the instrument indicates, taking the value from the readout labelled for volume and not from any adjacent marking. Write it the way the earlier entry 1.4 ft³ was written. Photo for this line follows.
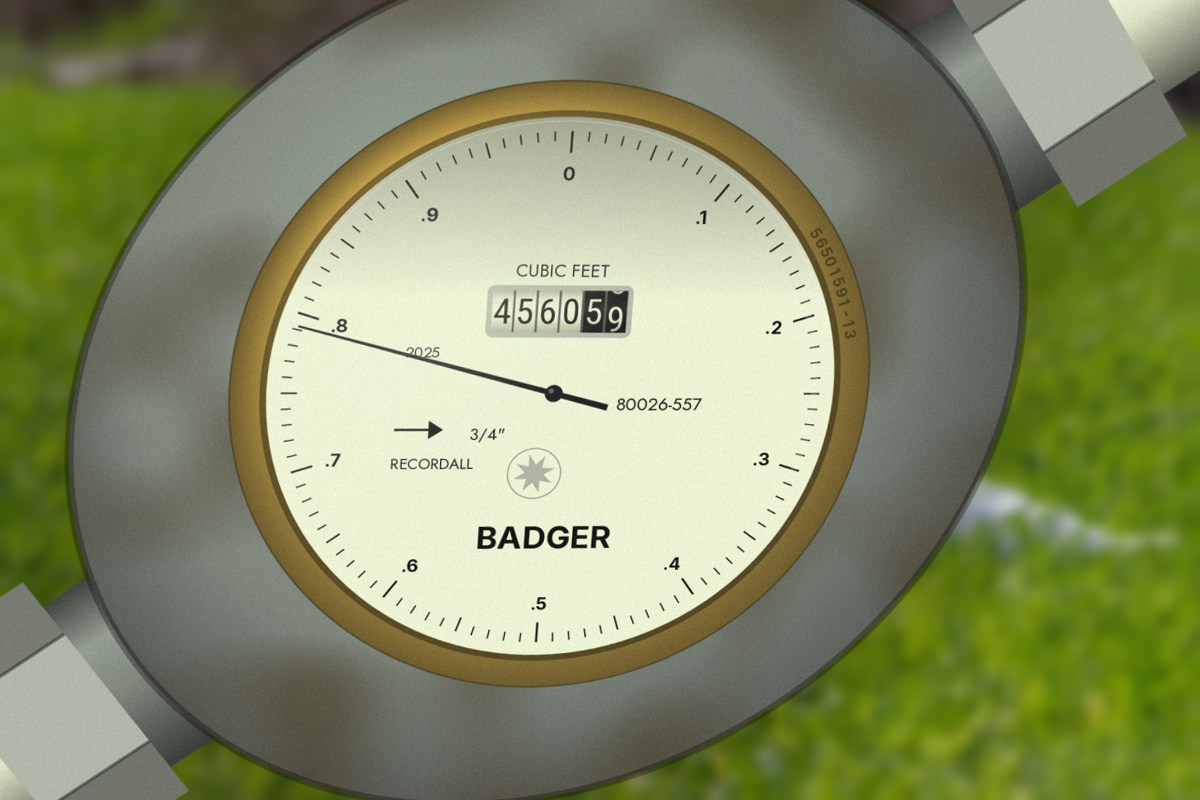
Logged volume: 456058.79 ft³
